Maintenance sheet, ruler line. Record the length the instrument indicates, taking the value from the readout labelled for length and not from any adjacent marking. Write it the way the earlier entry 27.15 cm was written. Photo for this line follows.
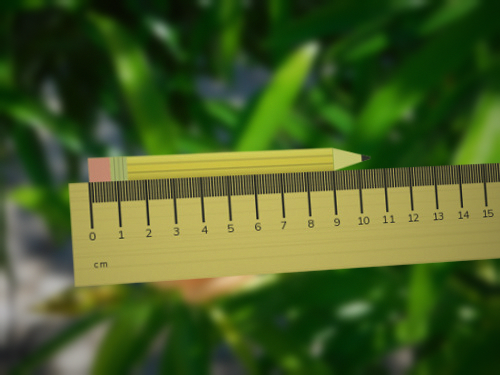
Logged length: 10.5 cm
